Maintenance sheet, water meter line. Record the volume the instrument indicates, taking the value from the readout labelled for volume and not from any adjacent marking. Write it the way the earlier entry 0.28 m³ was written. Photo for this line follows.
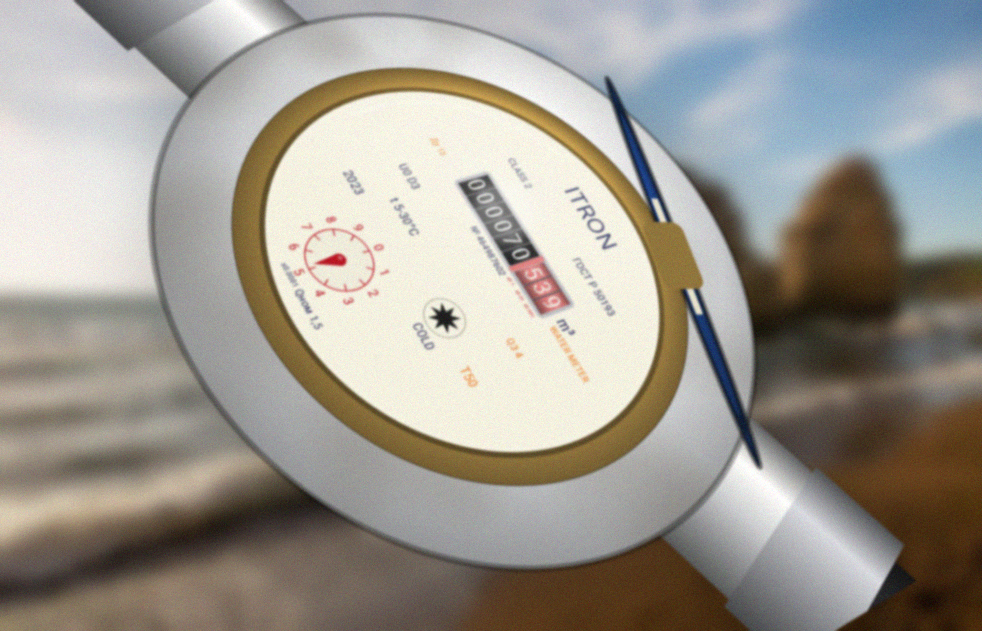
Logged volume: 70.5395 m³
